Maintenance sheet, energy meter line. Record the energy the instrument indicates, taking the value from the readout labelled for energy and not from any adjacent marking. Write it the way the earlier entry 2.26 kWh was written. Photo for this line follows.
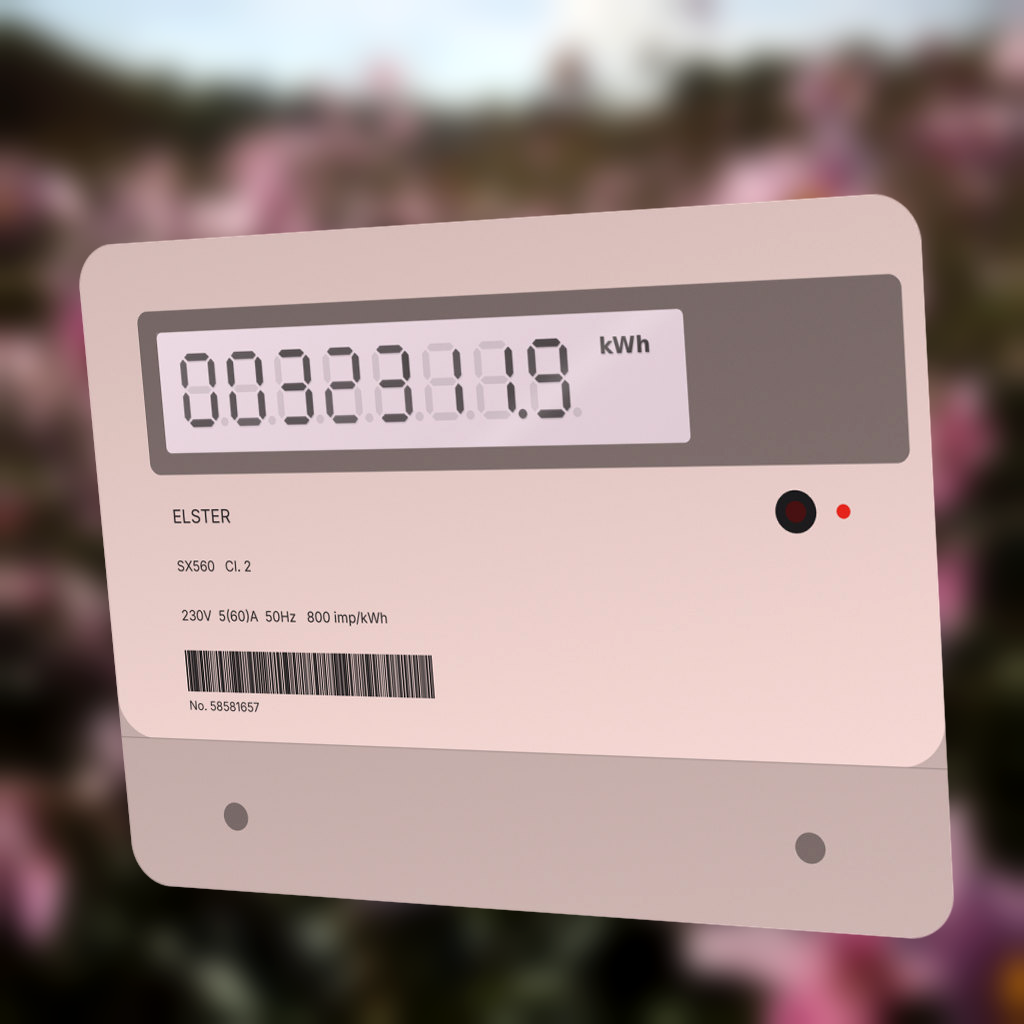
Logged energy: 32311.9 kWh
